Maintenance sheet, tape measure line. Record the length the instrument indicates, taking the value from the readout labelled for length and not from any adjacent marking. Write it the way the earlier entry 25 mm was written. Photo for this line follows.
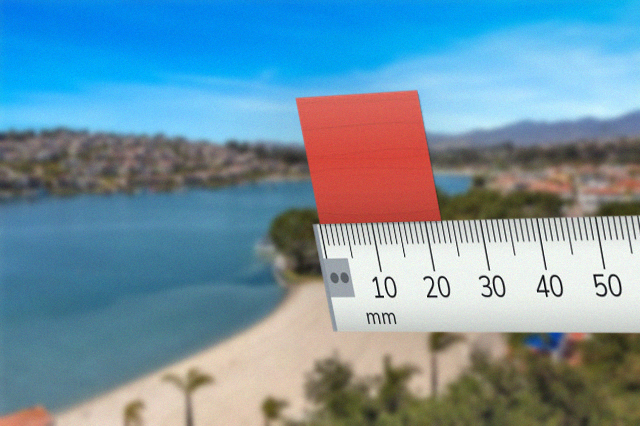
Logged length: 23 mm
